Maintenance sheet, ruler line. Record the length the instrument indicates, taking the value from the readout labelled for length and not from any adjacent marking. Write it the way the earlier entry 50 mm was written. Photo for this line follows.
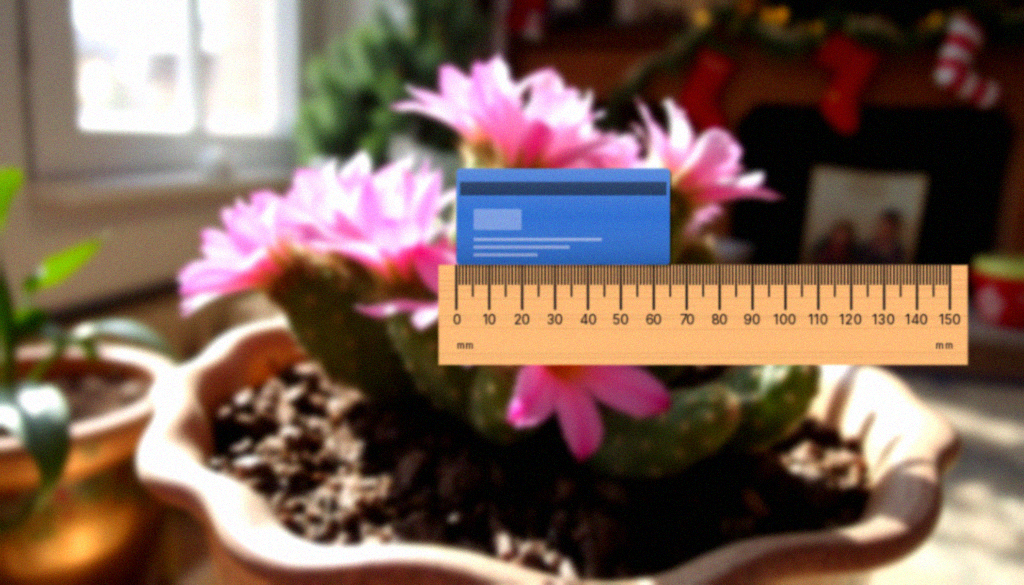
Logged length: 65 mm
